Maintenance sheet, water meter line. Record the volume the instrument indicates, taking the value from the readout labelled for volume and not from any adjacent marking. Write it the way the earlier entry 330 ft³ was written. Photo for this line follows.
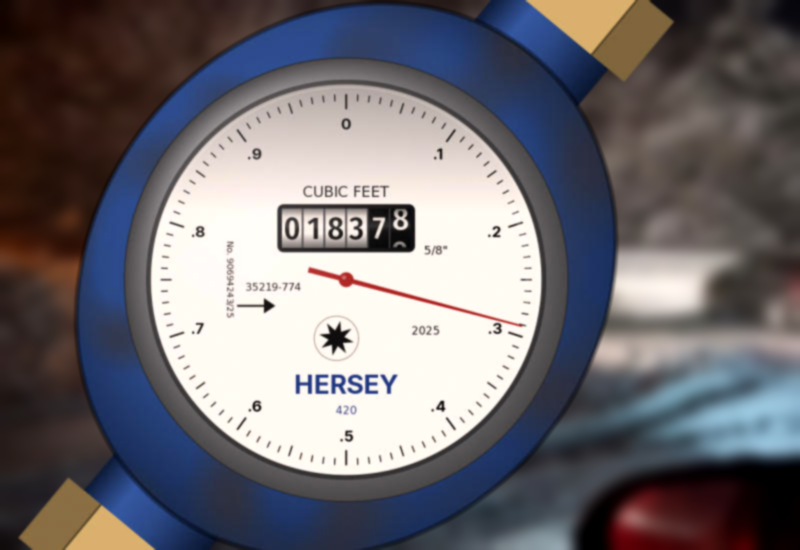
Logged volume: 18378.29 ft³
